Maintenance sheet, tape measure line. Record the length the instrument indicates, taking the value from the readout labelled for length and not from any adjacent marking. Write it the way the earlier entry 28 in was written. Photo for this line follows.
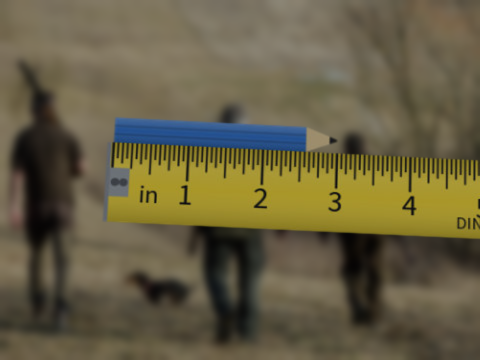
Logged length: 3 in
